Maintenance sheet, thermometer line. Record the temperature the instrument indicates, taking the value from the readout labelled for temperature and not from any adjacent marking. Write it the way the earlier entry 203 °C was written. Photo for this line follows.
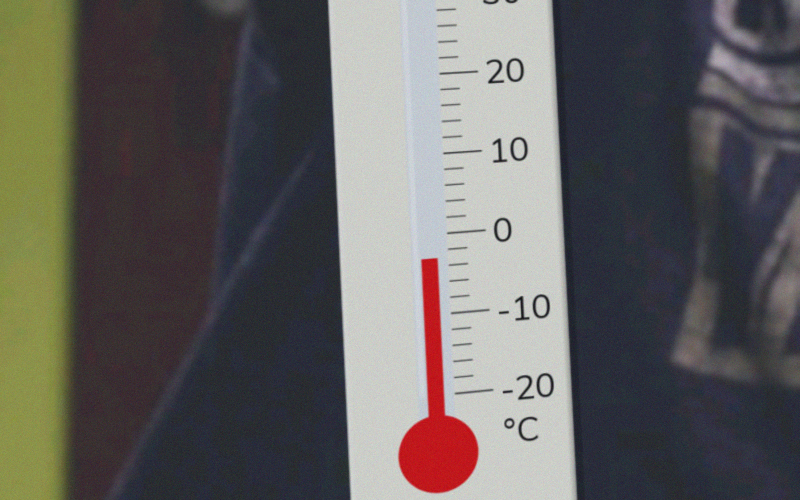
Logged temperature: -3 °C
